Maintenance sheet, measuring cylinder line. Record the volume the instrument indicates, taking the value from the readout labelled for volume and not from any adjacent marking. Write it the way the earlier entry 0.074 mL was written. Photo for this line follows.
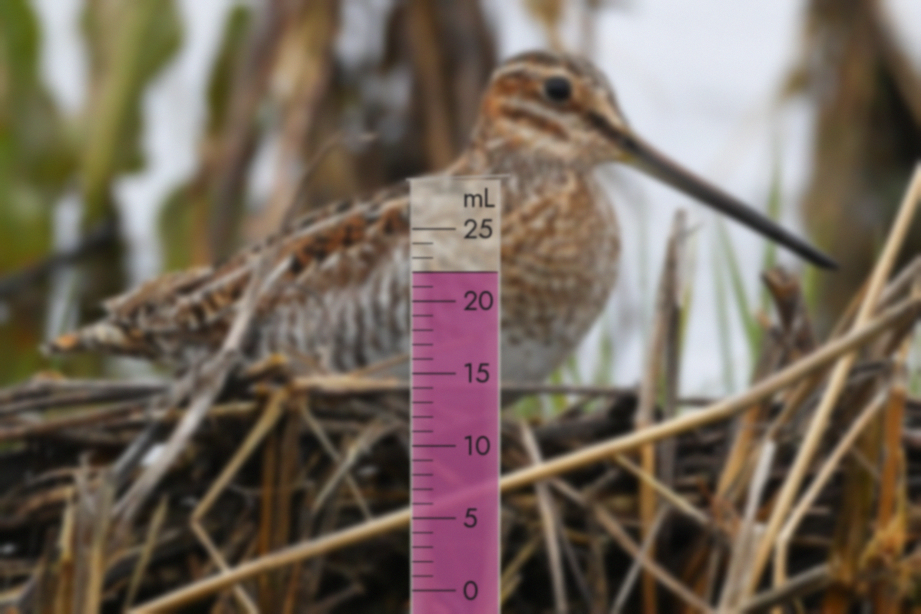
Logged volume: 22 mL
